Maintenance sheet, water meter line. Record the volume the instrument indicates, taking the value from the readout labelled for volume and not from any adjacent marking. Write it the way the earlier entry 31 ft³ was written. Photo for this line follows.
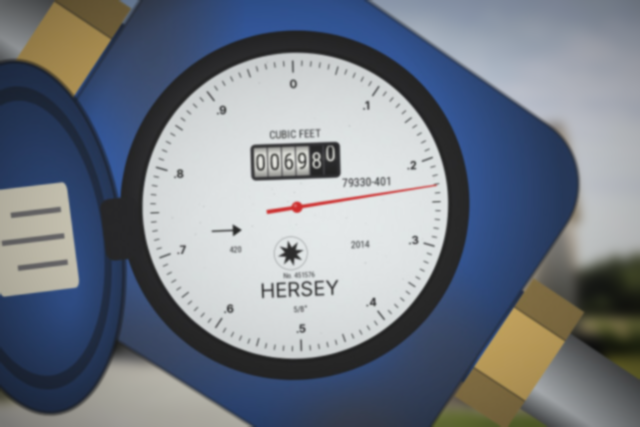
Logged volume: 6980.23 ft³
